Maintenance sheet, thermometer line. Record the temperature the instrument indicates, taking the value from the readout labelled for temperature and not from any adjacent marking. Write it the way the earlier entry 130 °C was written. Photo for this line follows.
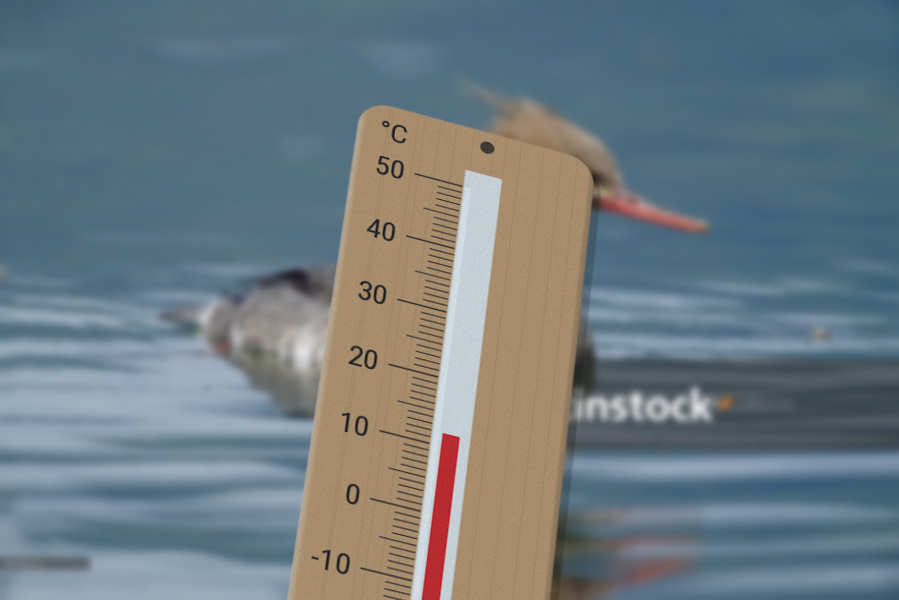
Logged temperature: 12 °C
